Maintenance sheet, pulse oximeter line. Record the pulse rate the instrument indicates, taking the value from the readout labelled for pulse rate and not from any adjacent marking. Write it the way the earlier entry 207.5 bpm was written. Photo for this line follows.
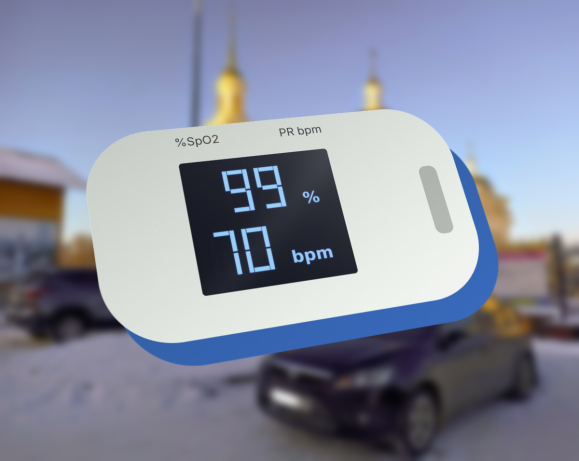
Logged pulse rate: 70 bpm
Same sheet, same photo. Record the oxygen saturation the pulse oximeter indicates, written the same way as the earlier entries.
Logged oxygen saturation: 99 %
